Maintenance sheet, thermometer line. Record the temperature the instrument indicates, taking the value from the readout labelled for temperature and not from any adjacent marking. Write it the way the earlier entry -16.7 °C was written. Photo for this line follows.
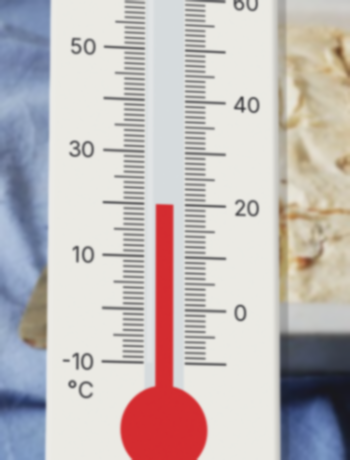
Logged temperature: 20 °C
